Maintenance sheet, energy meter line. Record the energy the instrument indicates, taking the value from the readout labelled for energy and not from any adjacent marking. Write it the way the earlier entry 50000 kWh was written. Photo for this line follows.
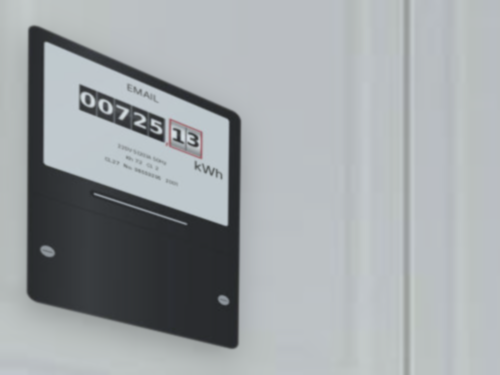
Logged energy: 725.13 kWh
